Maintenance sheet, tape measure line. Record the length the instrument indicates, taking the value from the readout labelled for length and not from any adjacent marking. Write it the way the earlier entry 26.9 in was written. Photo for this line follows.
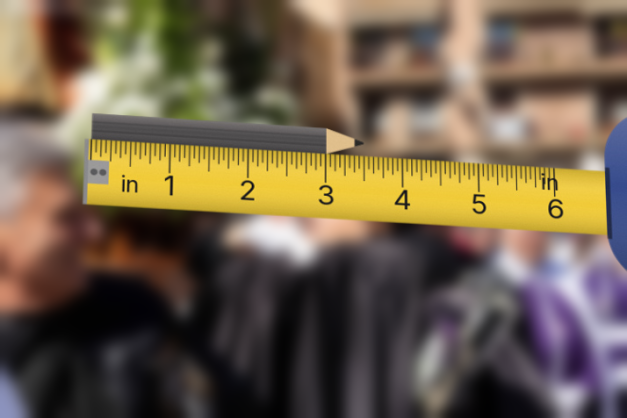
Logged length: 3.5 in
